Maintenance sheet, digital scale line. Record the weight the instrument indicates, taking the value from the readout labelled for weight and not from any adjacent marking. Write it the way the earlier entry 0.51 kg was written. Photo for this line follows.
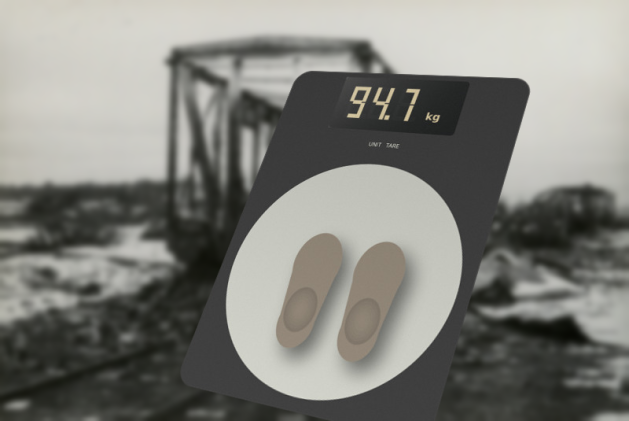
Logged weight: 94.7 kg
